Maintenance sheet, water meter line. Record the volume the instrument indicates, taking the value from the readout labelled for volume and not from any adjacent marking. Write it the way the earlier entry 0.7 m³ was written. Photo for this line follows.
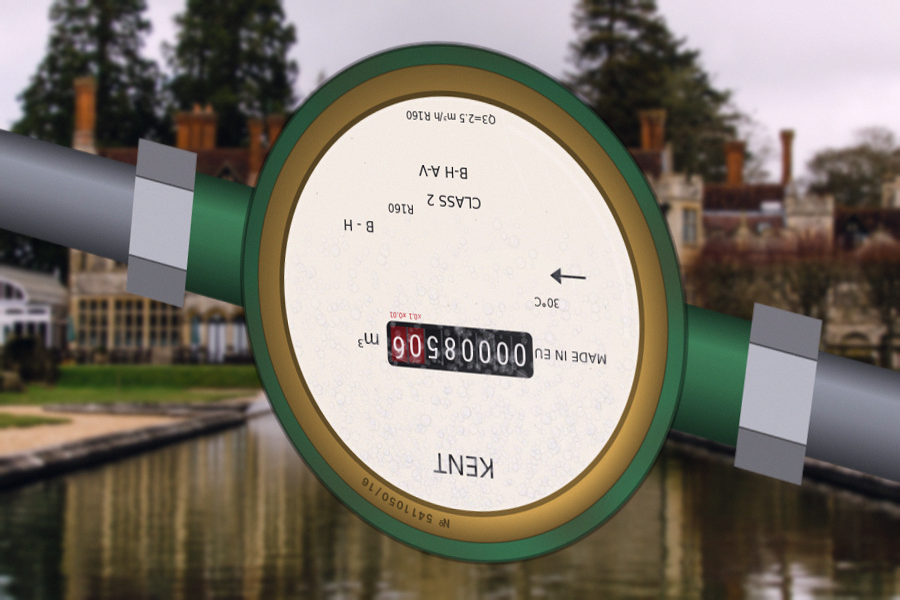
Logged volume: 85.06 m³
